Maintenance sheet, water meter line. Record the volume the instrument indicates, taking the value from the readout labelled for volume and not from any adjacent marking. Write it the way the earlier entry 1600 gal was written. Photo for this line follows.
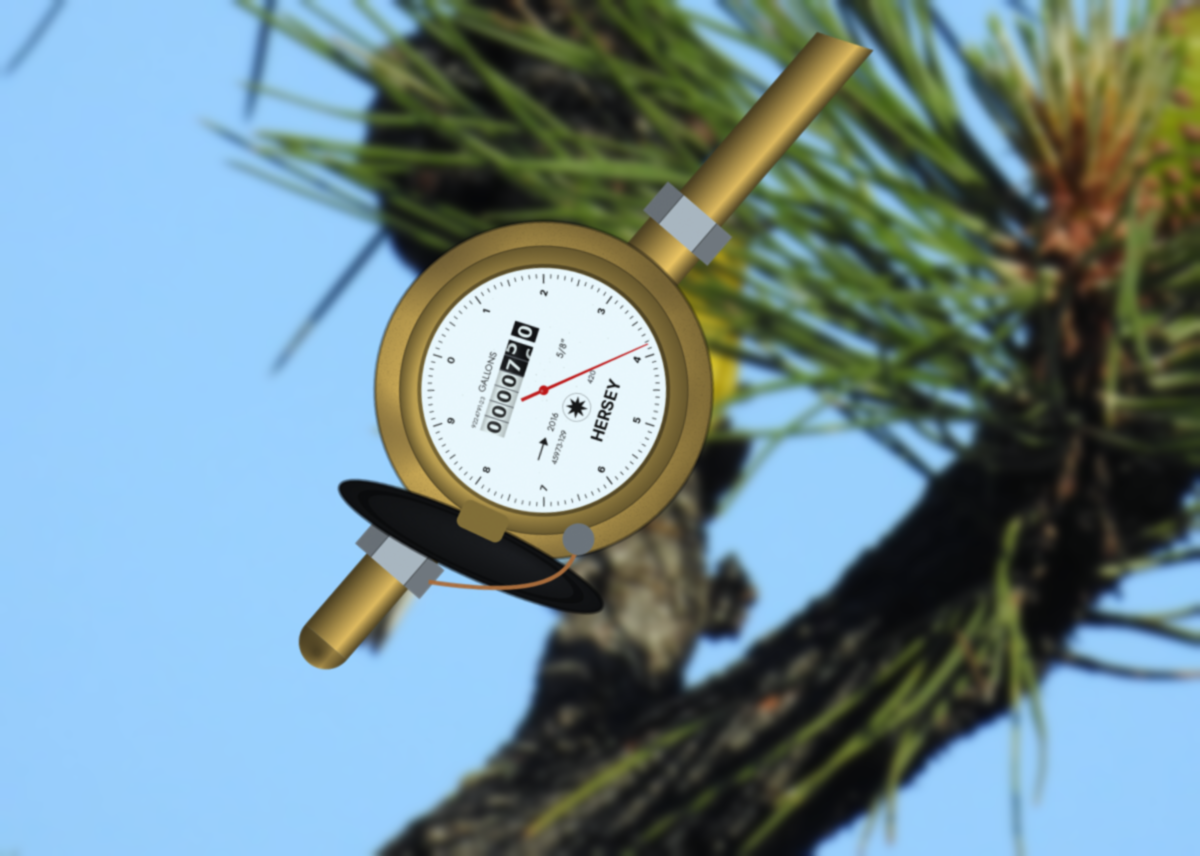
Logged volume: 753.8 gal
